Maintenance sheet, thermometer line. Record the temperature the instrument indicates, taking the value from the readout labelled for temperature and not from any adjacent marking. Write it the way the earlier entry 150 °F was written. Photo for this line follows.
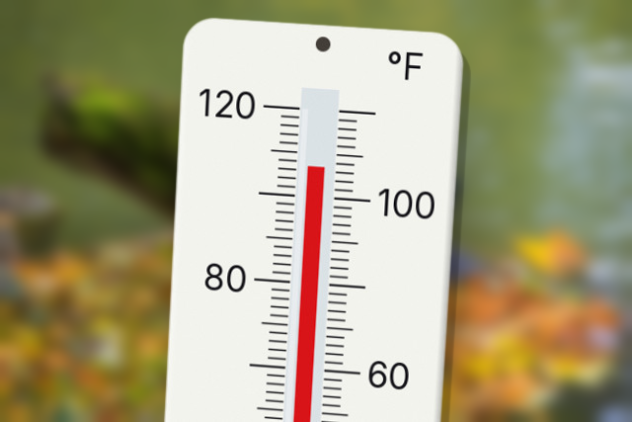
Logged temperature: 107 °F
